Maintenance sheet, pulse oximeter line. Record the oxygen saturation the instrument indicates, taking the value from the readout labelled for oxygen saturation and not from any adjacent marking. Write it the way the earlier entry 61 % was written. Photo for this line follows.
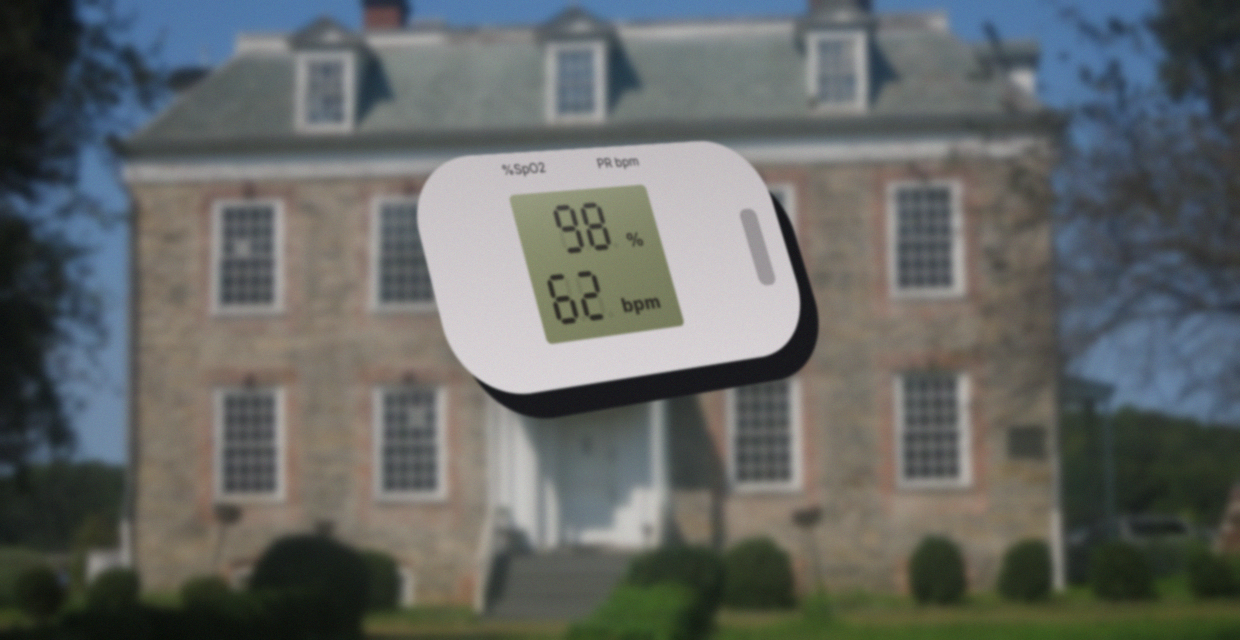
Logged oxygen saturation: 98 %
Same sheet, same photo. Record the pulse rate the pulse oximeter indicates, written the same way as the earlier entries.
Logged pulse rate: 62 bpm
